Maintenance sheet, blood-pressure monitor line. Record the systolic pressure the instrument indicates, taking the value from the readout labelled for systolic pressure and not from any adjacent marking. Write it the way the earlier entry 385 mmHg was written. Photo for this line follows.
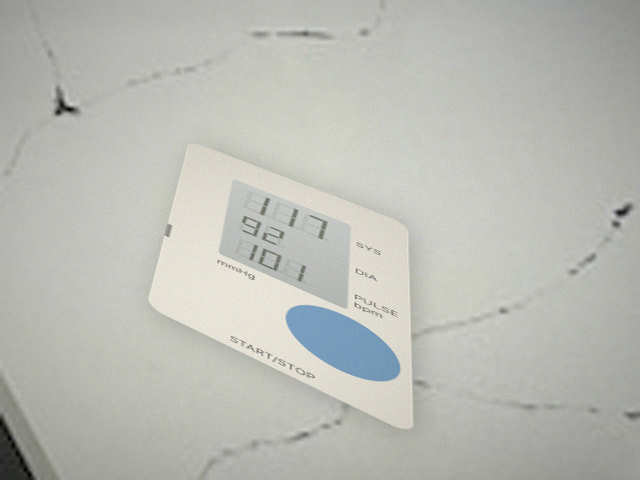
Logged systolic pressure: 117 mmHg
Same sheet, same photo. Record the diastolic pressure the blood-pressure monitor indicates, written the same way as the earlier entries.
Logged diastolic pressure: 92 mmHg
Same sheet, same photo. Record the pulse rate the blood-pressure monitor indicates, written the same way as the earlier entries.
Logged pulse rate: 101 bpm
